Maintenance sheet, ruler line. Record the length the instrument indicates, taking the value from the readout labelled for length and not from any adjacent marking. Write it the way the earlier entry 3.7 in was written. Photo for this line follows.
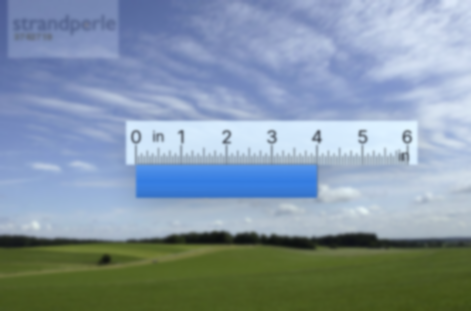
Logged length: 4 in
